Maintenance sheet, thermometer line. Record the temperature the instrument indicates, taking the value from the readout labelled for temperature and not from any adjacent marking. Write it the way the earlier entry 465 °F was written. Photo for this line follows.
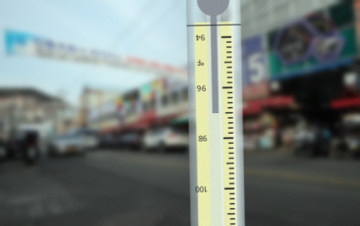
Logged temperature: 97 °F
